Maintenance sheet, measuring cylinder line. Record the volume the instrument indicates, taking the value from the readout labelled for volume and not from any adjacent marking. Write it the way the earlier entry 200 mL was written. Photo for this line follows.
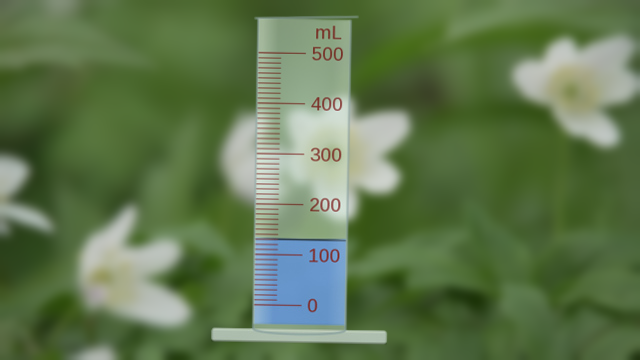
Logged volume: 130 mL
